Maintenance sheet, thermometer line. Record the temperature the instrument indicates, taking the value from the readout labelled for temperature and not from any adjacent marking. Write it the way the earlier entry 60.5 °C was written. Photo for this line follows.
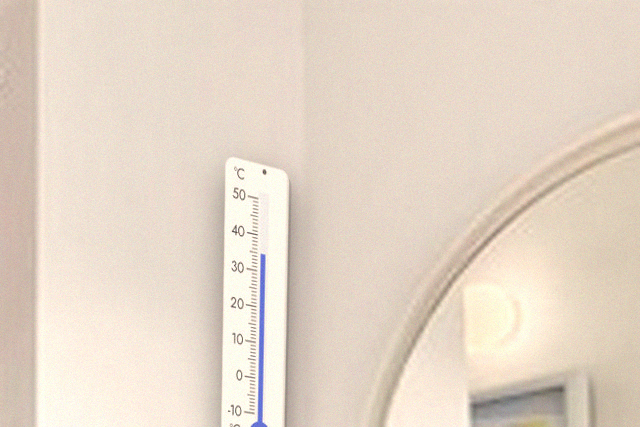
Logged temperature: 35 °C
